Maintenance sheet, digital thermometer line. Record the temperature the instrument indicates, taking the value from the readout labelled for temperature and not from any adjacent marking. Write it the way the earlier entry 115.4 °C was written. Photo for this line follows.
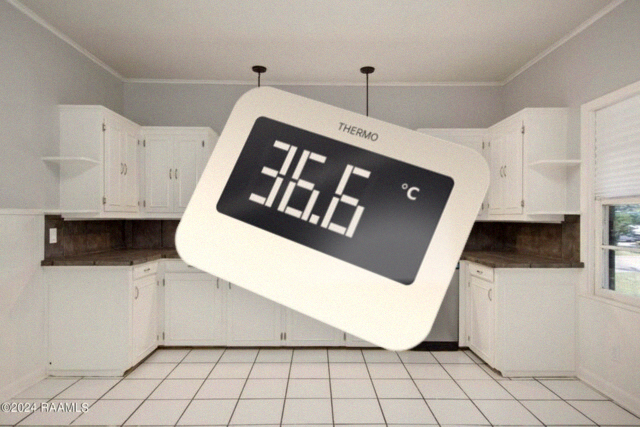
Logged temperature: 36.6 °C
